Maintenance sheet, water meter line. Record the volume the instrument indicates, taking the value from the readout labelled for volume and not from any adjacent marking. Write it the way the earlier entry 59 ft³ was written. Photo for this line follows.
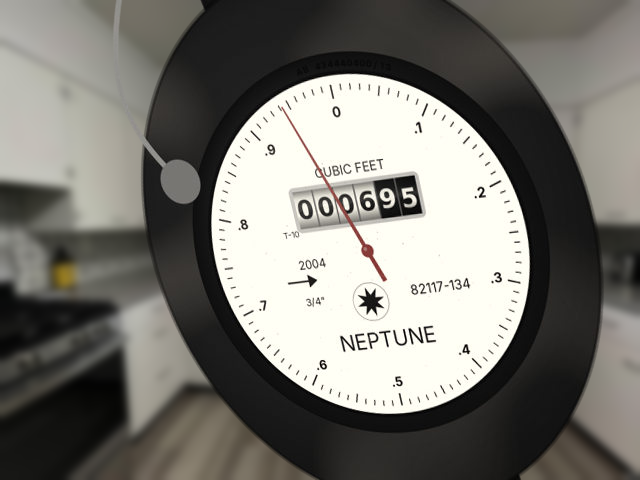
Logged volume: 694.94 ft³
